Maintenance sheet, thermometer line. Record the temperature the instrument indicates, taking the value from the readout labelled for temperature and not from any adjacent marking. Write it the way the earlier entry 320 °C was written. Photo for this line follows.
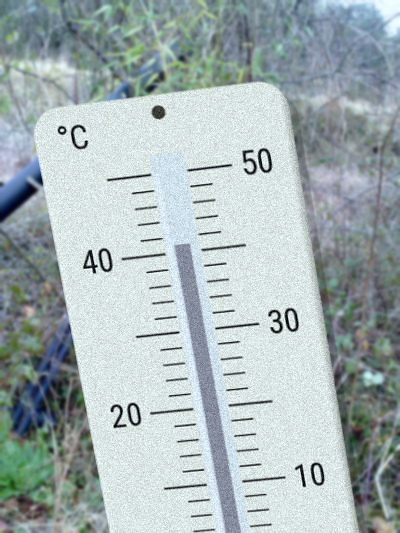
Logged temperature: 41 °C
